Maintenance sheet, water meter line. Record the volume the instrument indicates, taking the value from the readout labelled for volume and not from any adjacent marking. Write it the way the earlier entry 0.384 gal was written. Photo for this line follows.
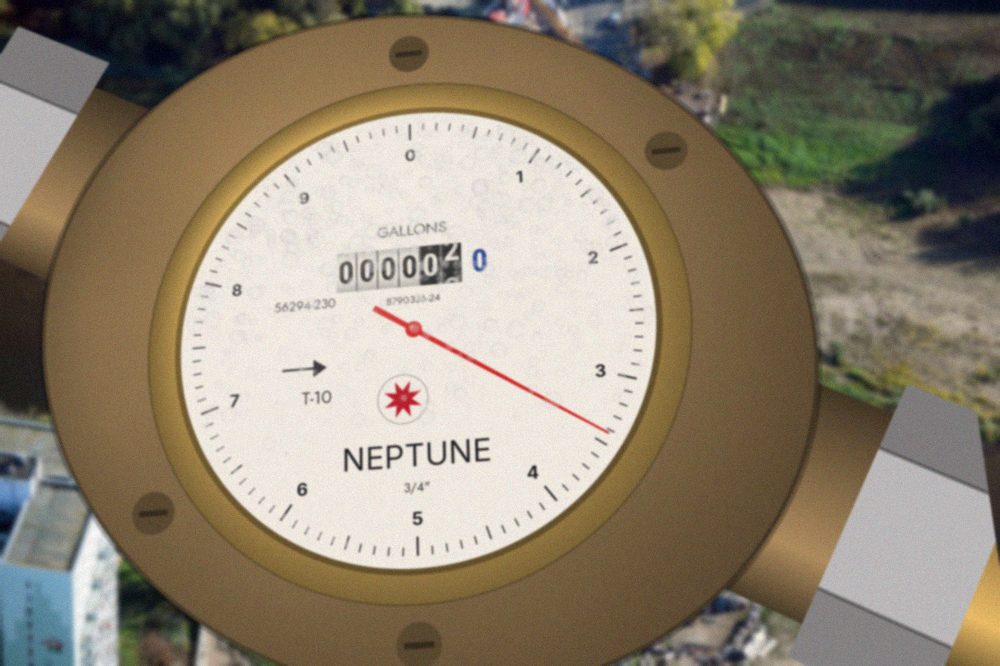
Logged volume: 23.4 gal
